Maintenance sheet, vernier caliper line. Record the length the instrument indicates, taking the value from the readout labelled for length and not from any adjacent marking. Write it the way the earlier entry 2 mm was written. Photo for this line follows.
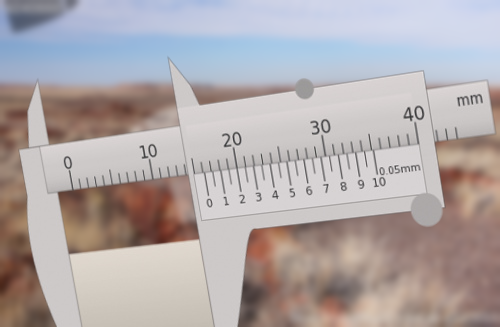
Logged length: 16.2 mm
